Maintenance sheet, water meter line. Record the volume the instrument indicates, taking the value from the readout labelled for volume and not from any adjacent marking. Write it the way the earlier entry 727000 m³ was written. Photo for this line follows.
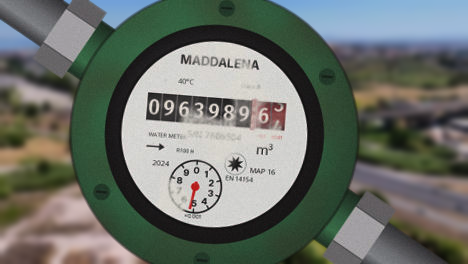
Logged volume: 963989.635 m³
